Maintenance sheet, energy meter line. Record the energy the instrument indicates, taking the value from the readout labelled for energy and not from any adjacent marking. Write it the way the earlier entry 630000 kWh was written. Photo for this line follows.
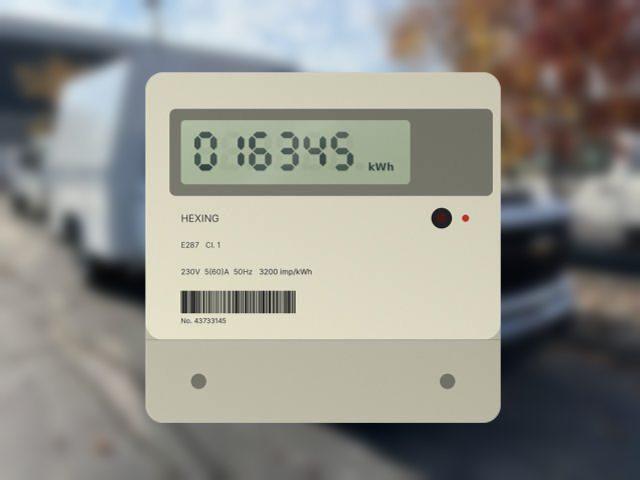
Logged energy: 16345 kWh
